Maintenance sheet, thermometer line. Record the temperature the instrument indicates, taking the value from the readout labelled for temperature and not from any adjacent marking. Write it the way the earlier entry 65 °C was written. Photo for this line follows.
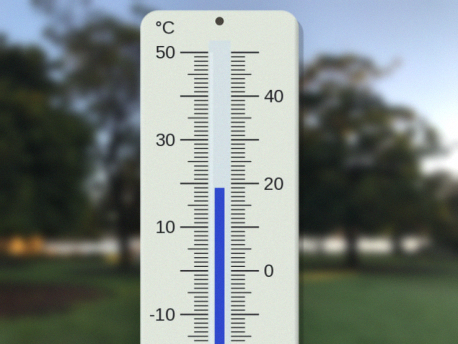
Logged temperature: 19 °C
